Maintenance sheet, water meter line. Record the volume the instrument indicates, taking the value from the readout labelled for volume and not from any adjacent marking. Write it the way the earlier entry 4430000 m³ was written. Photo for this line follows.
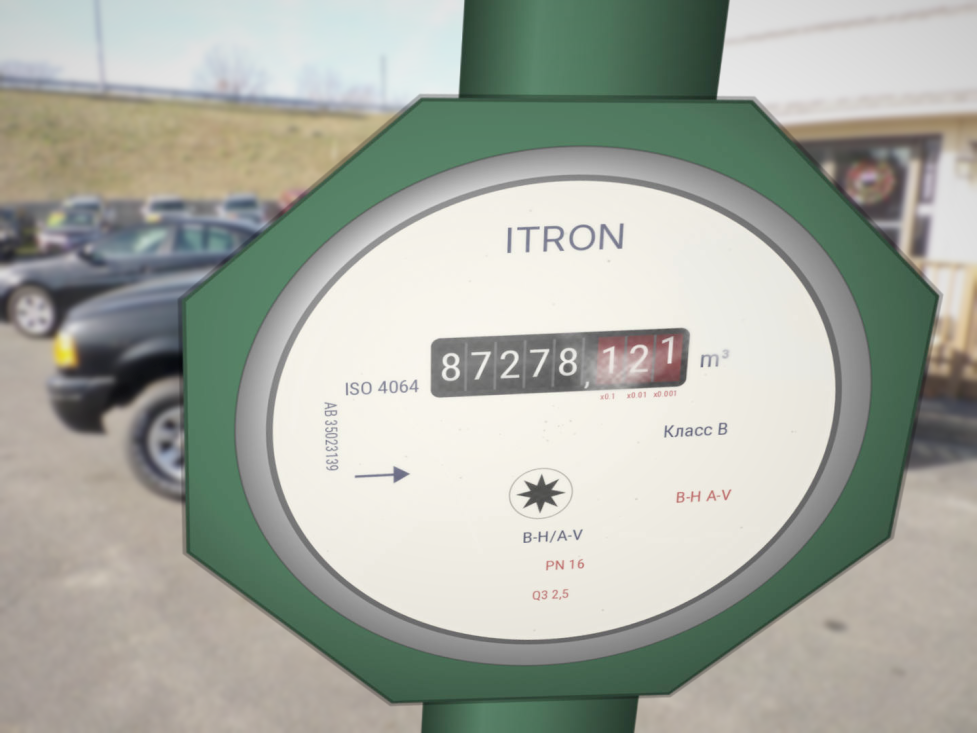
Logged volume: 87278.121 m³
